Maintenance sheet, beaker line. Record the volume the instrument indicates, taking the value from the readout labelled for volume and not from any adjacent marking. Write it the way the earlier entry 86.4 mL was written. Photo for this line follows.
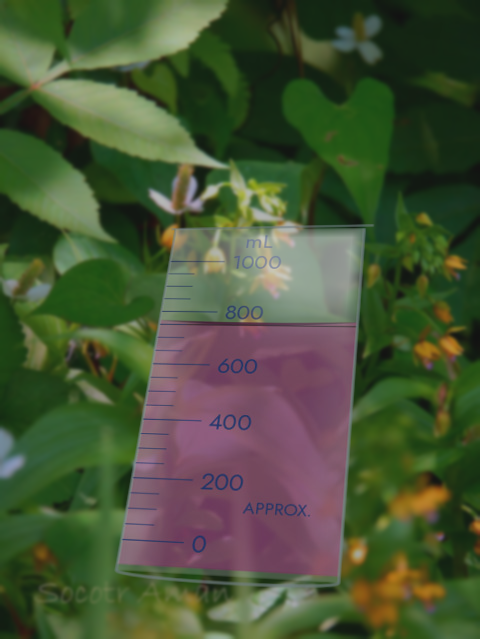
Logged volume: 750 mL
